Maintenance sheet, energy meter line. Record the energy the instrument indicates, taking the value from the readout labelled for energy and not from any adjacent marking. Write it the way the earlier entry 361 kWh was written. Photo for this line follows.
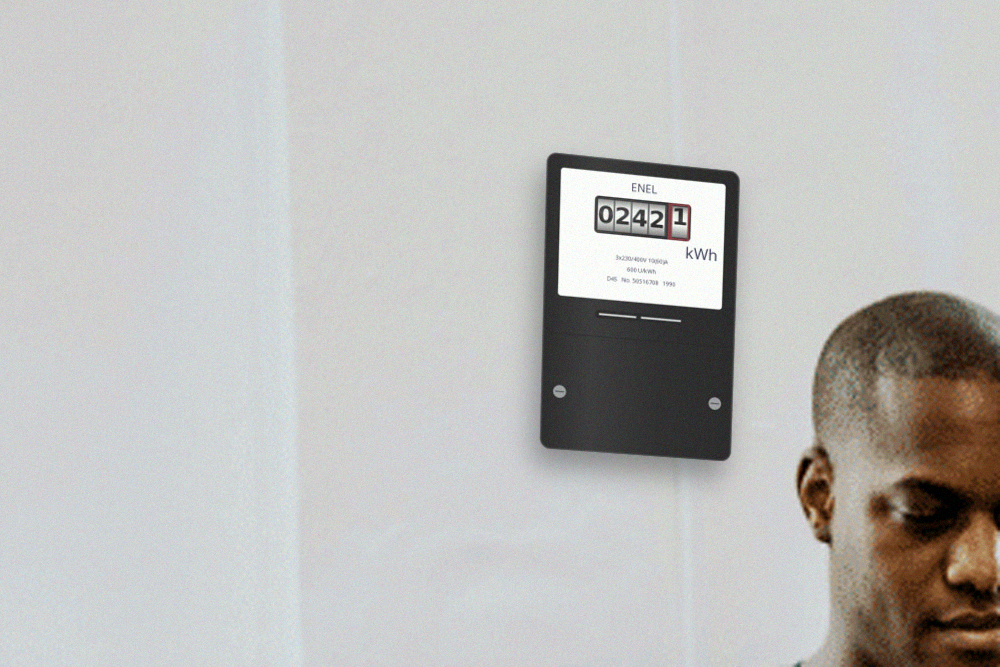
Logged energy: 242.1 kWh
